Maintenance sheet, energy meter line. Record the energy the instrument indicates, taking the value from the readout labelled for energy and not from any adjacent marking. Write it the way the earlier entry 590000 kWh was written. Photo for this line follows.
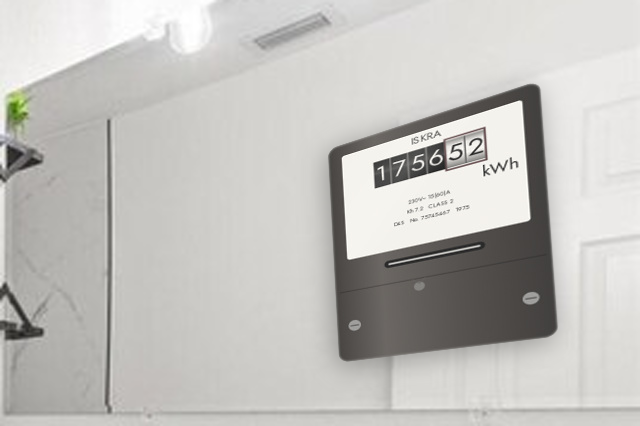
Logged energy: 1756.52 kWh
